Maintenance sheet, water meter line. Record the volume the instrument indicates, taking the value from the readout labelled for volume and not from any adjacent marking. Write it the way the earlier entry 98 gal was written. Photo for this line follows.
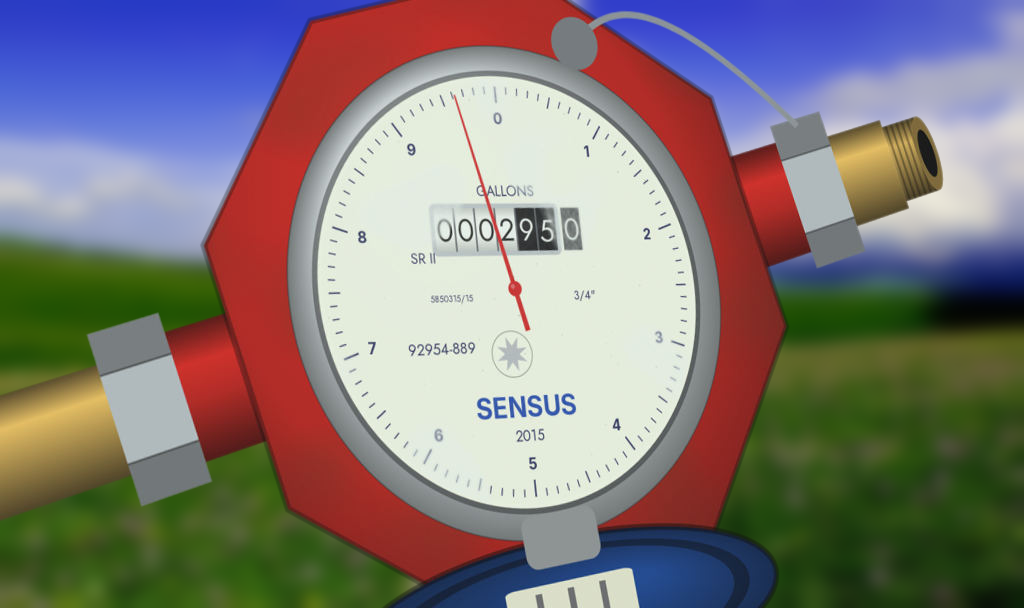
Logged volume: 2949.6 gal
